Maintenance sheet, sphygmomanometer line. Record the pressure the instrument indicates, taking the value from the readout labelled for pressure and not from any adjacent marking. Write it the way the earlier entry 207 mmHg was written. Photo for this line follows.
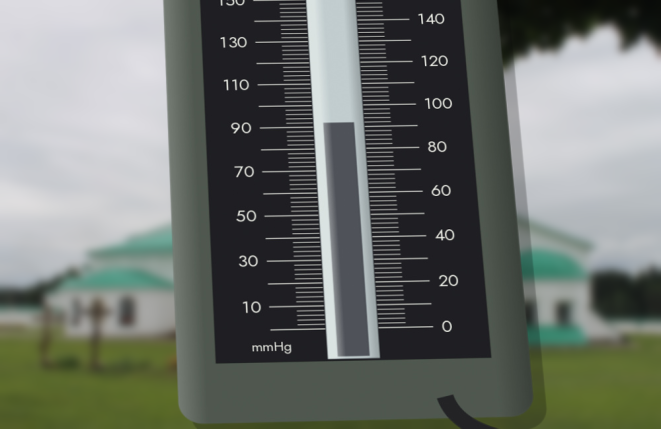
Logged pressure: 92 mmHg
